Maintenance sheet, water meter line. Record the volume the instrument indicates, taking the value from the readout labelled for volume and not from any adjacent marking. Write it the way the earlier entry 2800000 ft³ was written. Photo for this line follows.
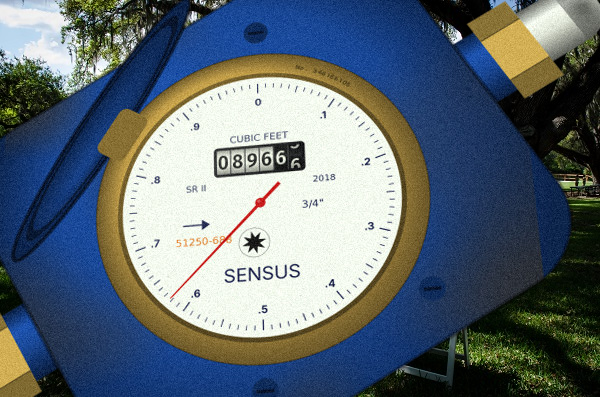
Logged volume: 89665.62 ft³
